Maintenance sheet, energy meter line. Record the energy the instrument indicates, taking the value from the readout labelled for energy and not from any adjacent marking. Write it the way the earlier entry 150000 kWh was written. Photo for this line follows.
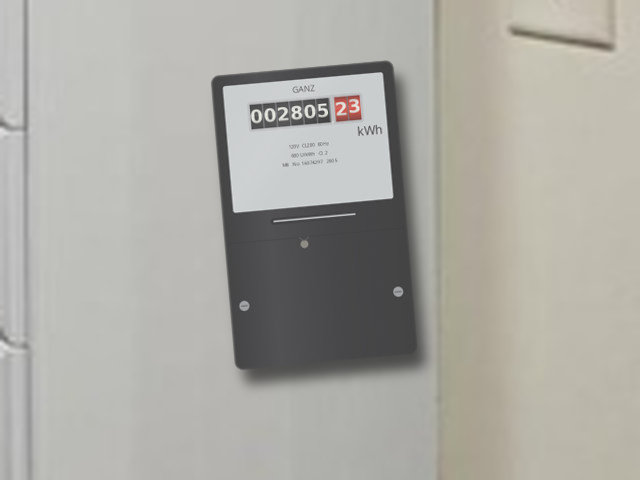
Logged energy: 2805.23 kWh
